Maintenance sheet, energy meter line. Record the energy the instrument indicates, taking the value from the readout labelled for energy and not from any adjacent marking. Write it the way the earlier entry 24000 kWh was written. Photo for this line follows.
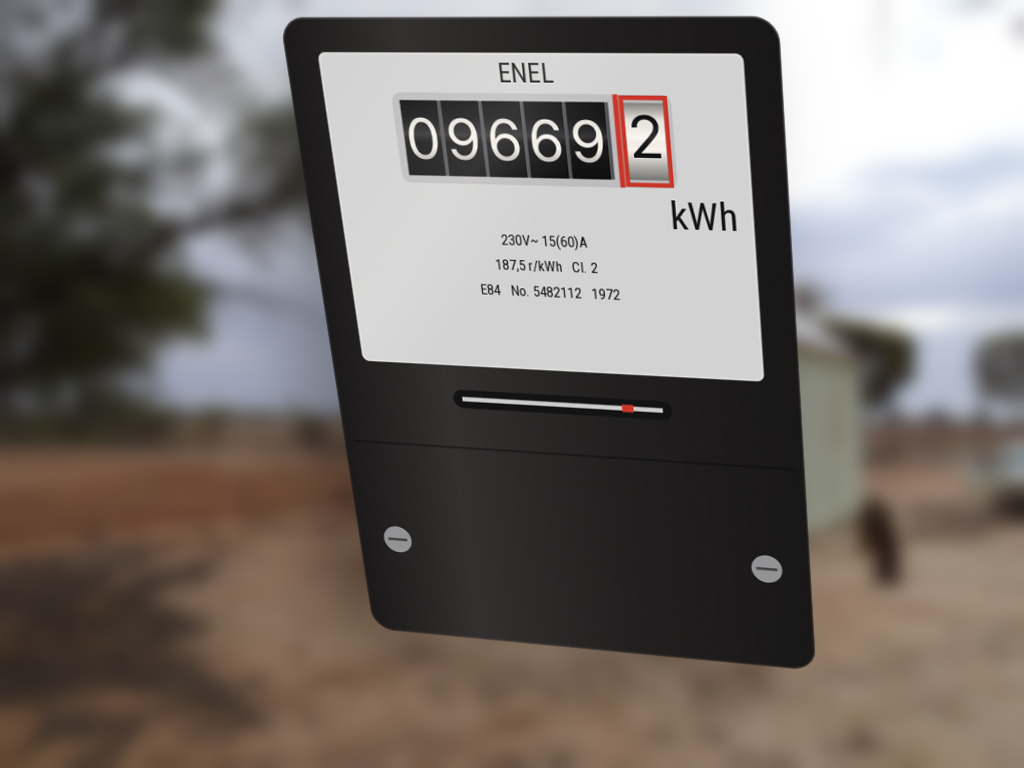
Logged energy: 9669.2 kWh
